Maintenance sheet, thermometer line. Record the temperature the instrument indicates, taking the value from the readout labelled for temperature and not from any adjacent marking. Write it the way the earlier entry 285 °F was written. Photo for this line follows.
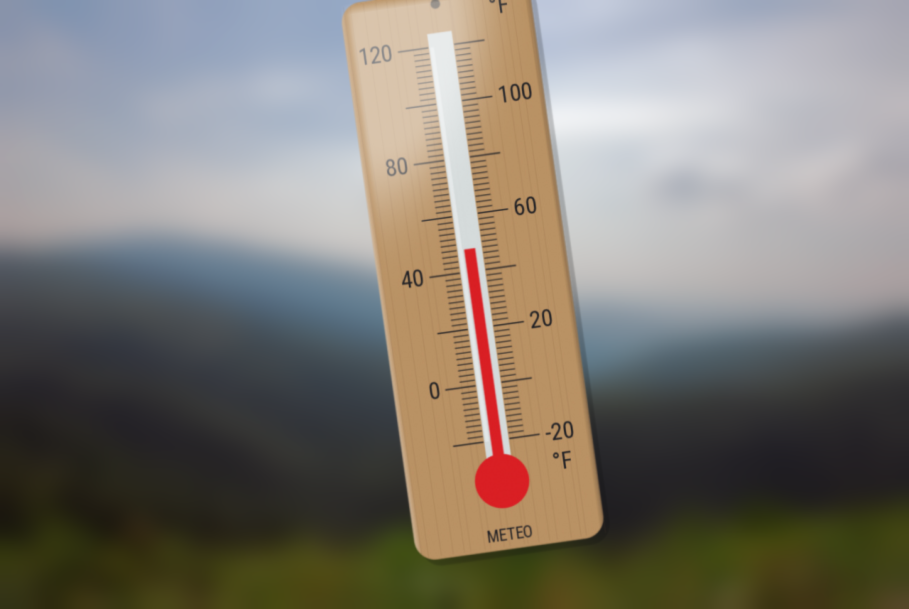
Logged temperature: 48 °F
